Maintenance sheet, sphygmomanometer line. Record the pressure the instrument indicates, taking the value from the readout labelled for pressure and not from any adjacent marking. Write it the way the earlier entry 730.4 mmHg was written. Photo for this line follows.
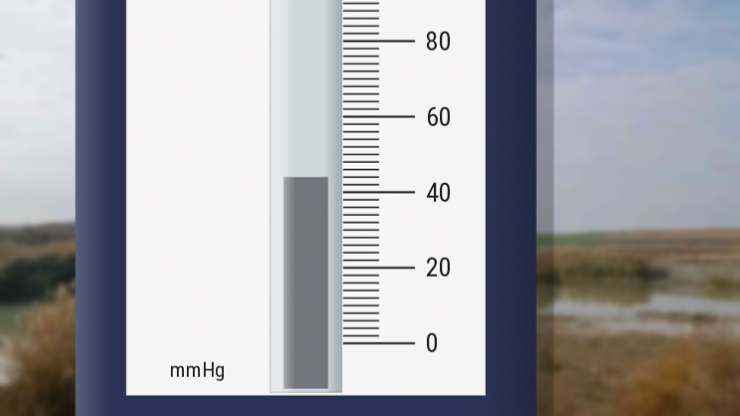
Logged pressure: 44 mmHg
